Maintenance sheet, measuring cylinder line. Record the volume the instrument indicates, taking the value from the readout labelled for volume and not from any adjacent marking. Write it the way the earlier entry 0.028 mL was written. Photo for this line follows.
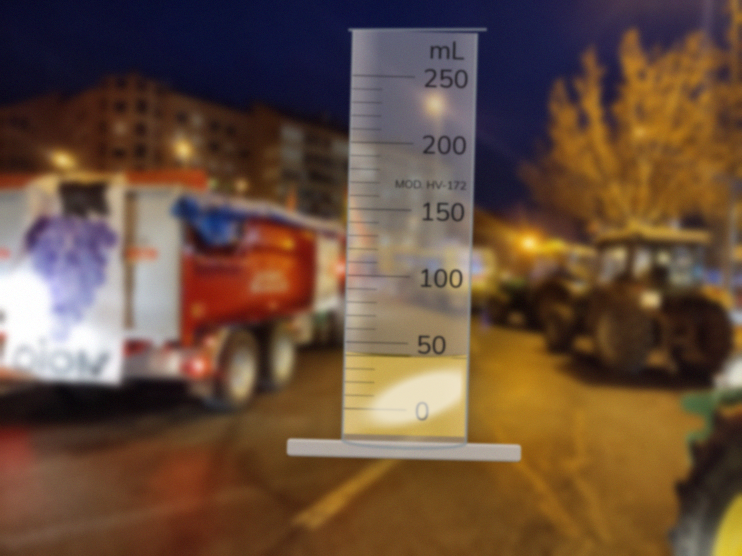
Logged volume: 40 mL
